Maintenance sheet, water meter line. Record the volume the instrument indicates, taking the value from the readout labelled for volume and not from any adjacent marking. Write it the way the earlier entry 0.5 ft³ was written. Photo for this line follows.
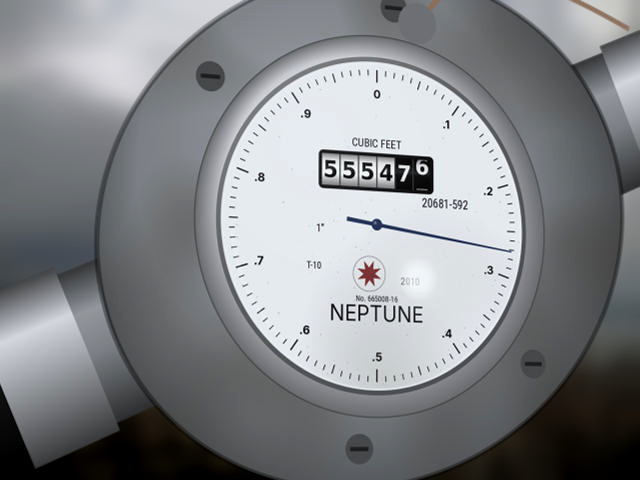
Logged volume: 555476.27 ft³
